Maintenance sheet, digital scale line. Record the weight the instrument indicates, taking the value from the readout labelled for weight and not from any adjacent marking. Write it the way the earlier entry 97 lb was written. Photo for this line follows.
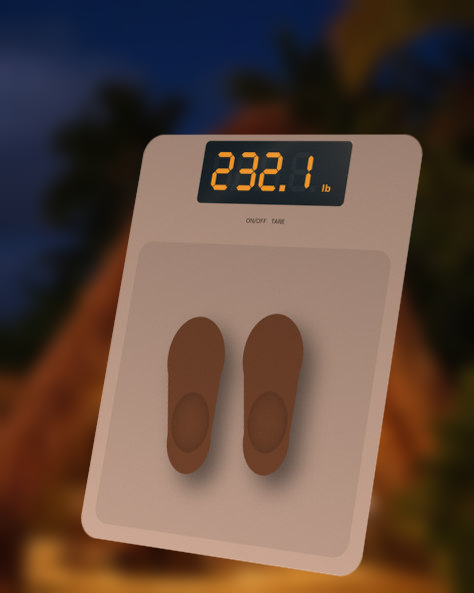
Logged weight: 232.1 lb
